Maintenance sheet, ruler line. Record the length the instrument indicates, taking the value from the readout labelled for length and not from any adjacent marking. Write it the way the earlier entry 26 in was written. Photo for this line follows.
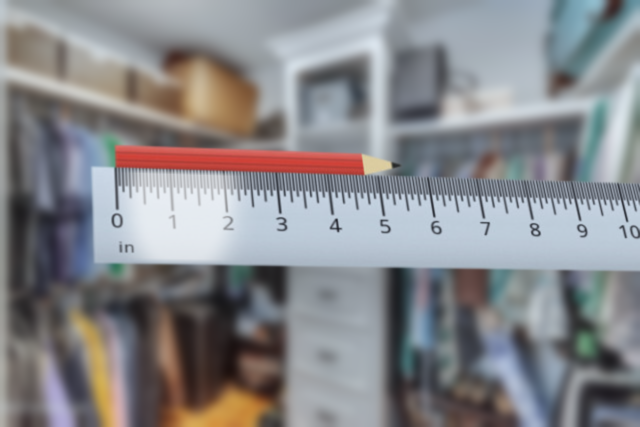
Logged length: 5.5 in
